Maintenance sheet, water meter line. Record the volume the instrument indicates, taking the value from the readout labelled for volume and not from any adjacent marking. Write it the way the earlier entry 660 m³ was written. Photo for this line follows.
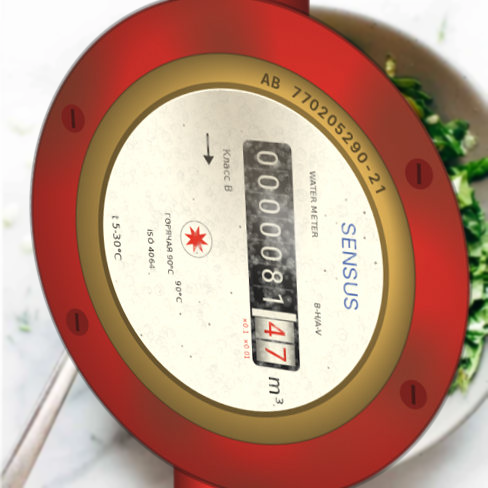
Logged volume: 81.47 m³
